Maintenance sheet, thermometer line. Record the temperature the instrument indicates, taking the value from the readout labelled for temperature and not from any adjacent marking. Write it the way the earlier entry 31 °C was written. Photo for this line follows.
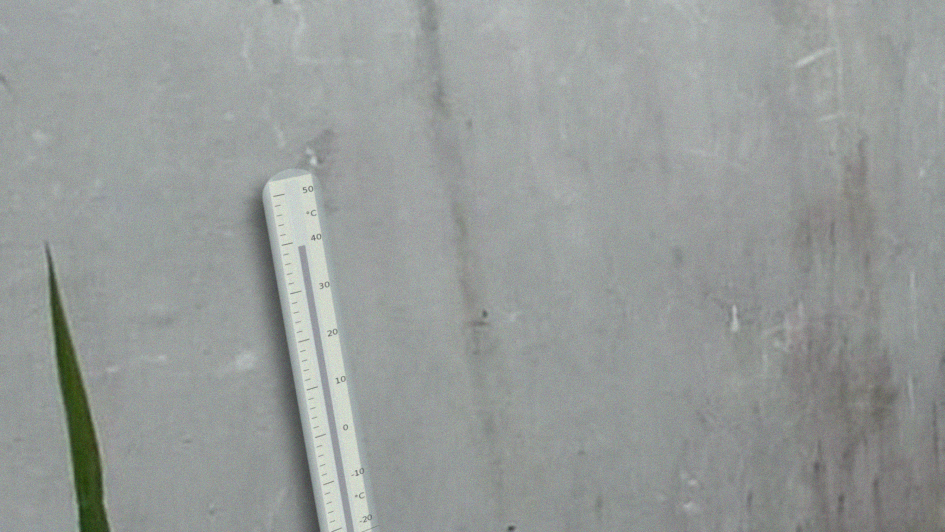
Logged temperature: 39 °C
